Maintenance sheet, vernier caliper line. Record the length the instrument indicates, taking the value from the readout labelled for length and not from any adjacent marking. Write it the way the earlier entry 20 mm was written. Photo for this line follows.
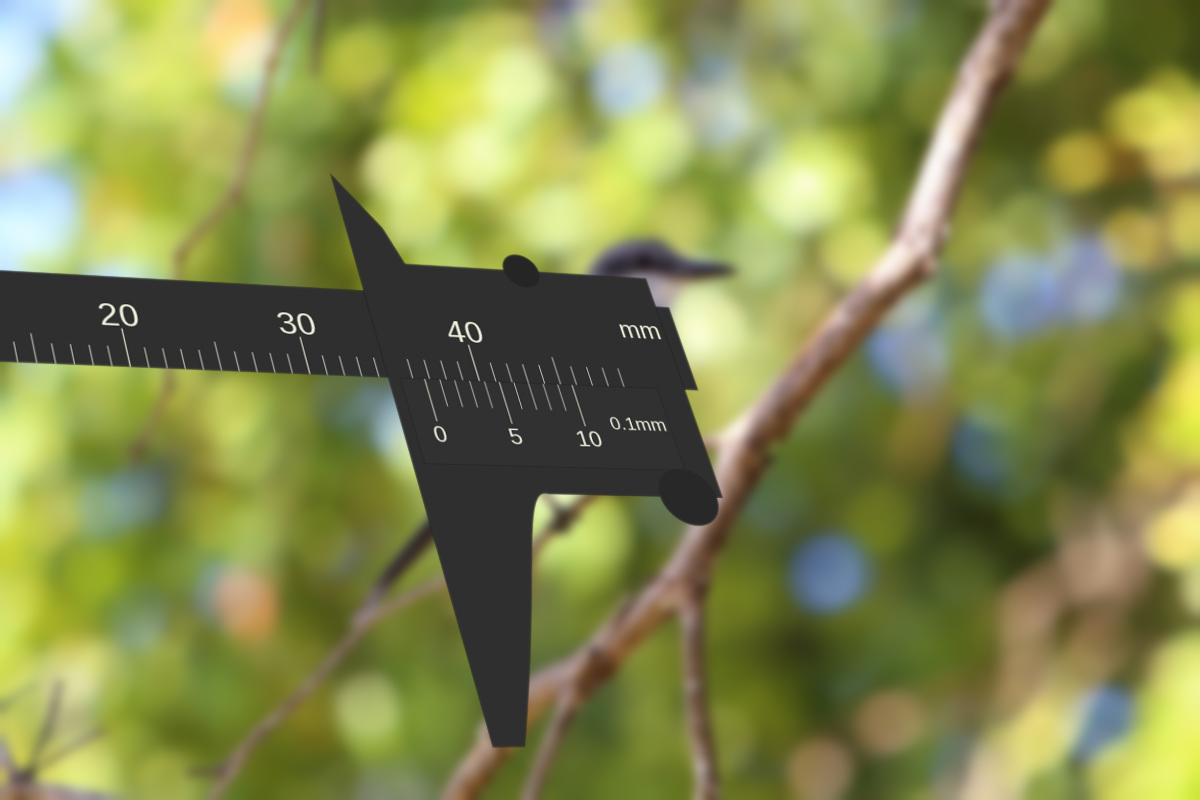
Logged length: 36.7 mm
